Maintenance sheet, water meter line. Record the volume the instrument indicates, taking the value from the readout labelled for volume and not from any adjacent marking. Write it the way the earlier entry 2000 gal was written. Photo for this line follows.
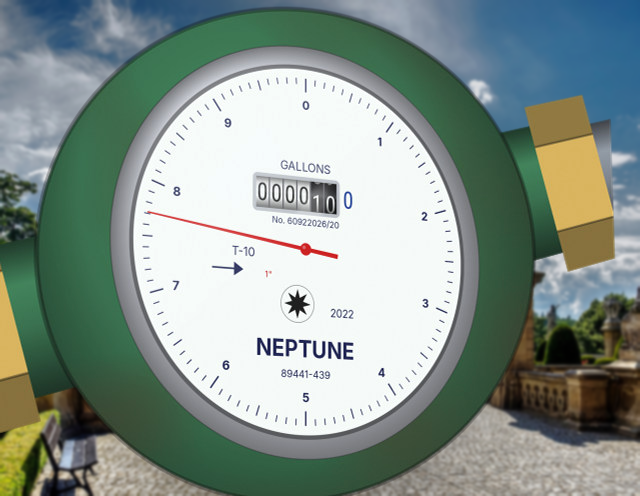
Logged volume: 97.7 gal
